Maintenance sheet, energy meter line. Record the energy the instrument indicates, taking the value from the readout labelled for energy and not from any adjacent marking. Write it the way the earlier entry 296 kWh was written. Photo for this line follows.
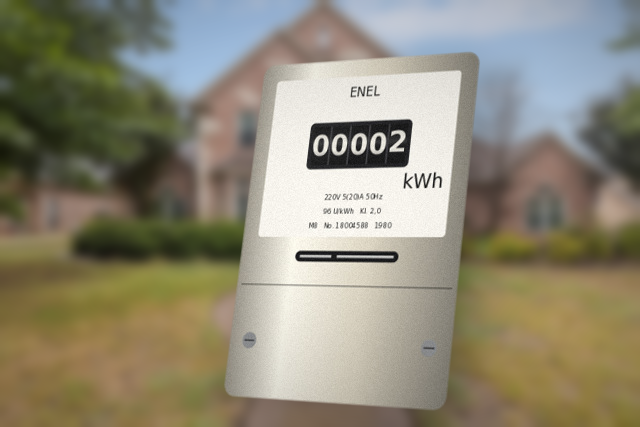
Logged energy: 2 kWh
